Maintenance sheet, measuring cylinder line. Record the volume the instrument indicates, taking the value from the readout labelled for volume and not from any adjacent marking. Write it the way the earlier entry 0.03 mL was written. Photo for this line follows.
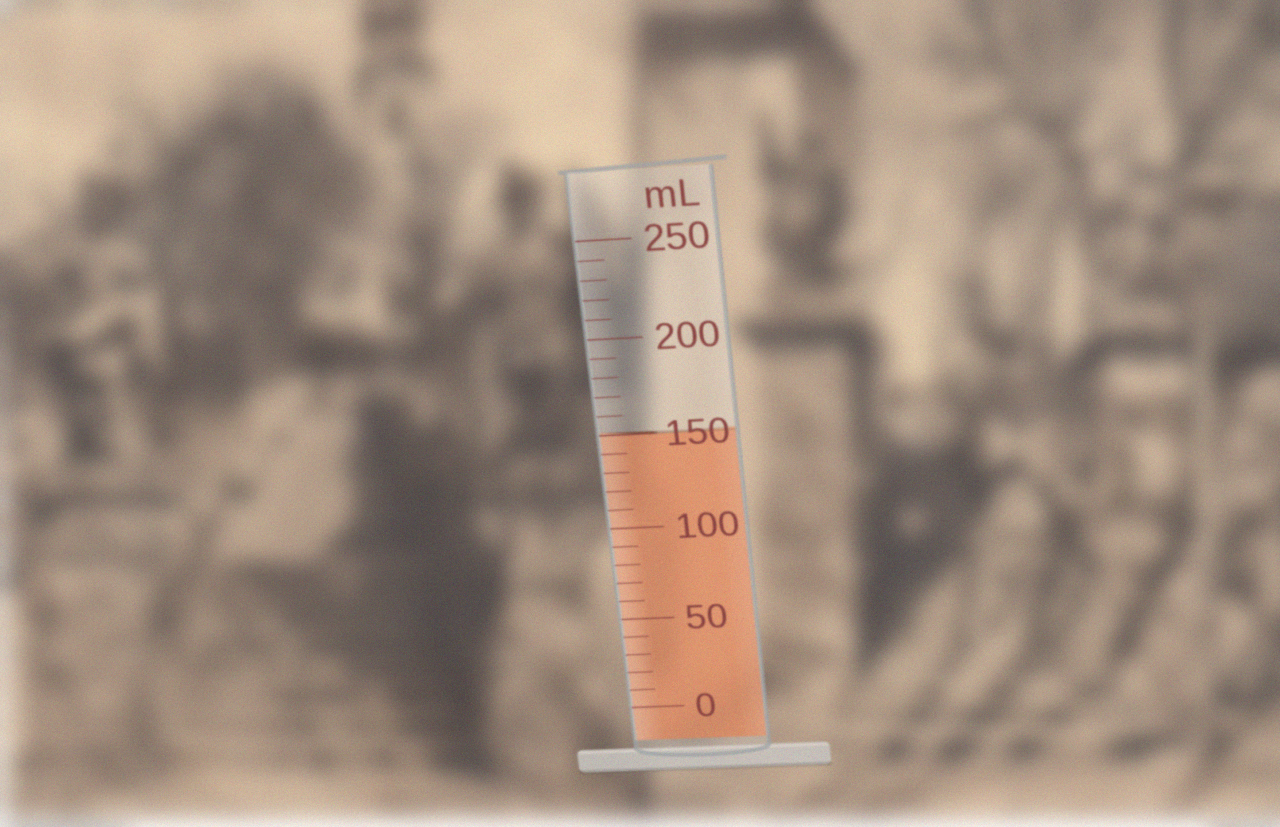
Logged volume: 150 mL
